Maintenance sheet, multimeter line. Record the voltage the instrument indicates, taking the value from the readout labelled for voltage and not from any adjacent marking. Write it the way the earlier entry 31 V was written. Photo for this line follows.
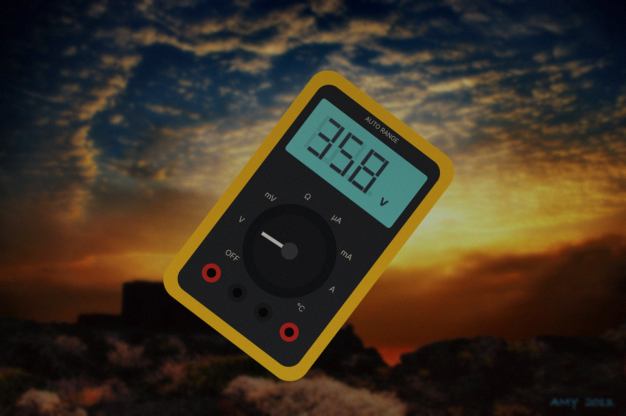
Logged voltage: 358 V
